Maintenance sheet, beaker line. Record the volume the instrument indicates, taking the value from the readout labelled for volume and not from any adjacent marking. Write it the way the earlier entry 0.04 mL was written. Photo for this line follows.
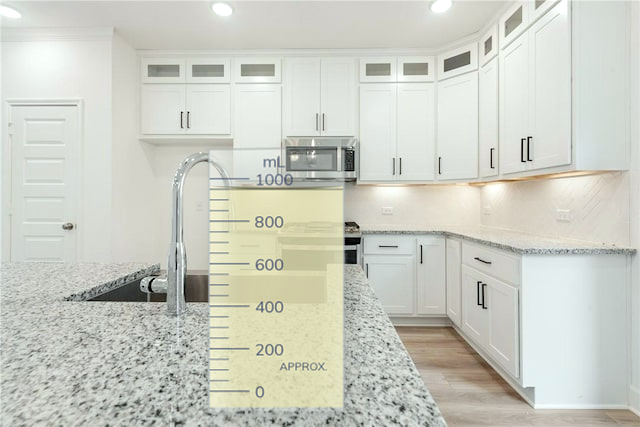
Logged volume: 950 mL
